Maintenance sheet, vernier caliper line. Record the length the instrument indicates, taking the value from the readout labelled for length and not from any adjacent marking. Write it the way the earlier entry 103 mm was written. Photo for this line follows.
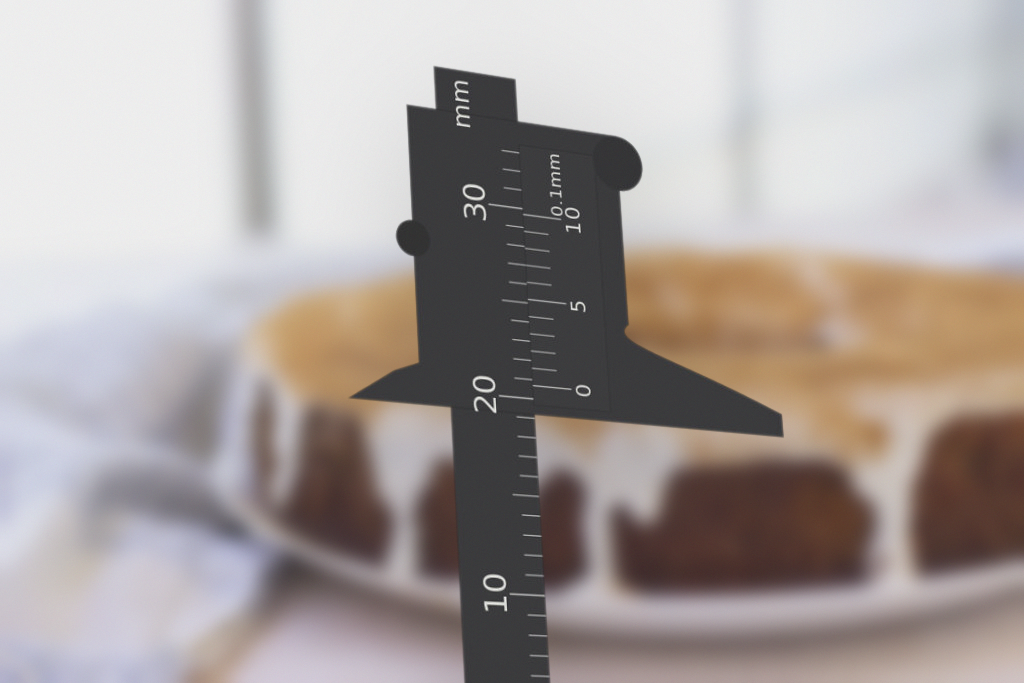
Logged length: 20.7 mm
